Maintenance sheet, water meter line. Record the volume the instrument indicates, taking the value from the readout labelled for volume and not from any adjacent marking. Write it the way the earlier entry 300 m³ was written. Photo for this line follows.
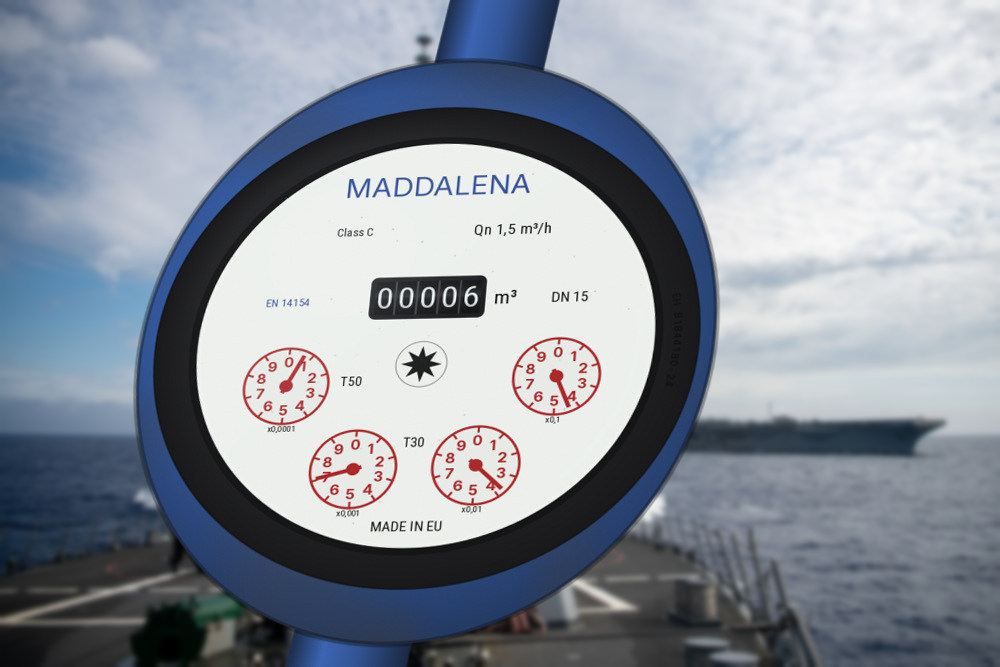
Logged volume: 6.4370 m³
